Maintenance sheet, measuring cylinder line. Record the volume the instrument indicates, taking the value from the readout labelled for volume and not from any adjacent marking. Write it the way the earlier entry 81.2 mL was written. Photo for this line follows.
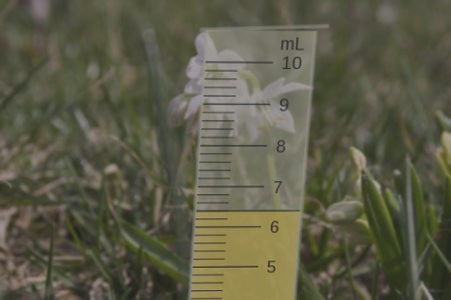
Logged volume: 6.4 mL
